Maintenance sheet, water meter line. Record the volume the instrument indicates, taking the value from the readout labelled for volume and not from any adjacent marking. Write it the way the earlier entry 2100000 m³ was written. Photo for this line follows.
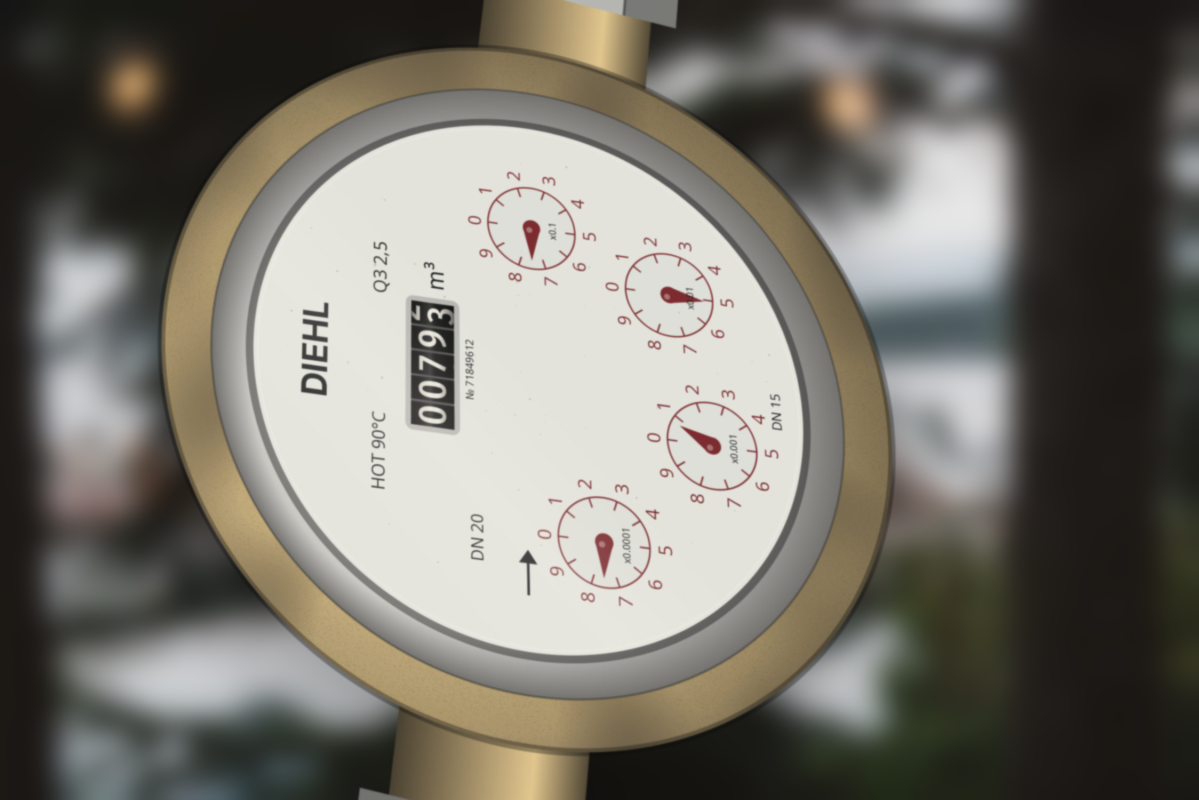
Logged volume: 792.7507 m³
